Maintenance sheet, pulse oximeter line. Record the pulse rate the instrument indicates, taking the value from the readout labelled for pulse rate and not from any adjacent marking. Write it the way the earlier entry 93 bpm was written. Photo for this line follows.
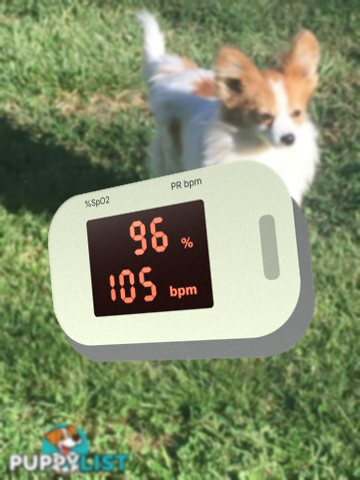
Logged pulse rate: 105 bpm
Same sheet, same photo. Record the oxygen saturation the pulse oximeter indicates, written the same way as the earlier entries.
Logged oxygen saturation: 96 %
